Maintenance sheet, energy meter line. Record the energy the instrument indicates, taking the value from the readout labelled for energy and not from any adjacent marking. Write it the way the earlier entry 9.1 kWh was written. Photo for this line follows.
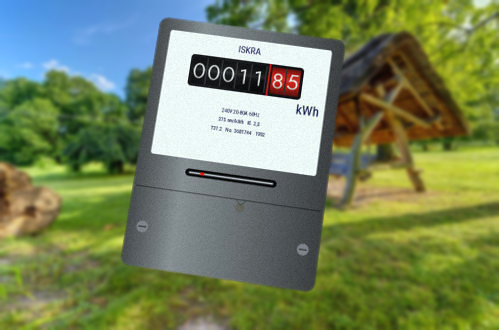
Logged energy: 11.85 kWh
